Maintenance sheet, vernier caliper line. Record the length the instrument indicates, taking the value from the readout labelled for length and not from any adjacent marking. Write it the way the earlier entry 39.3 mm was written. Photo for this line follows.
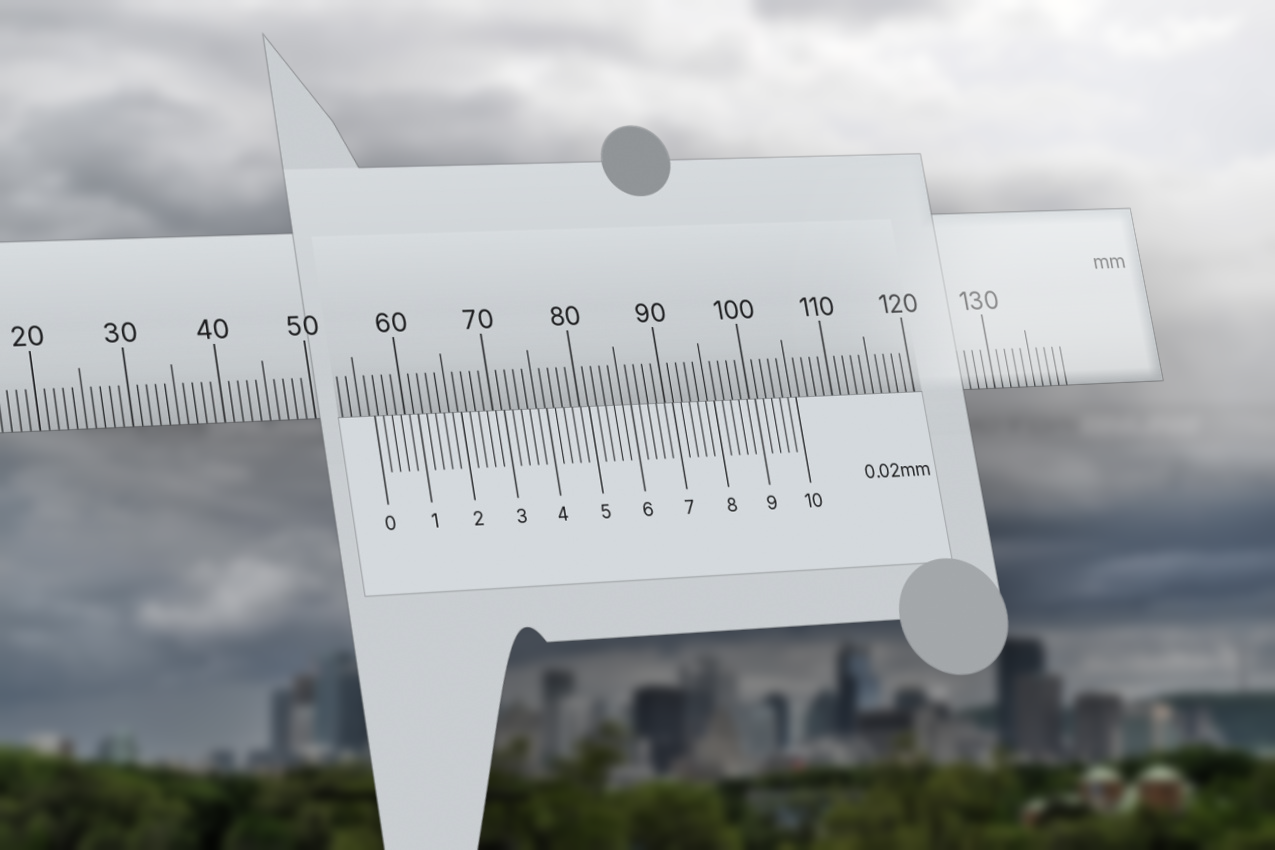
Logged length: 56.6 mm
